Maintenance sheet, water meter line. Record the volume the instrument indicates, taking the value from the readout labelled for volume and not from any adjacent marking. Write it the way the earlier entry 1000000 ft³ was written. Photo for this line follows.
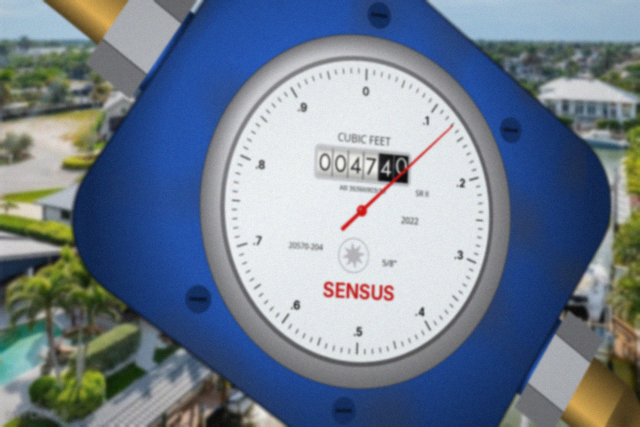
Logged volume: 4740.13 ft³
